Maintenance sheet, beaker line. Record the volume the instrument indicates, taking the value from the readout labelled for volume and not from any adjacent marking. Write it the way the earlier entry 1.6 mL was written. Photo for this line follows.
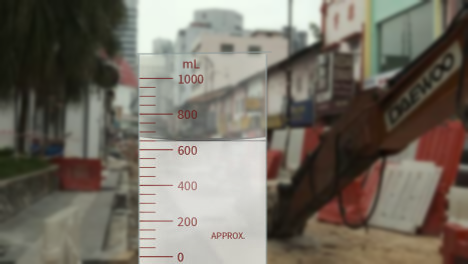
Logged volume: 650 mL
